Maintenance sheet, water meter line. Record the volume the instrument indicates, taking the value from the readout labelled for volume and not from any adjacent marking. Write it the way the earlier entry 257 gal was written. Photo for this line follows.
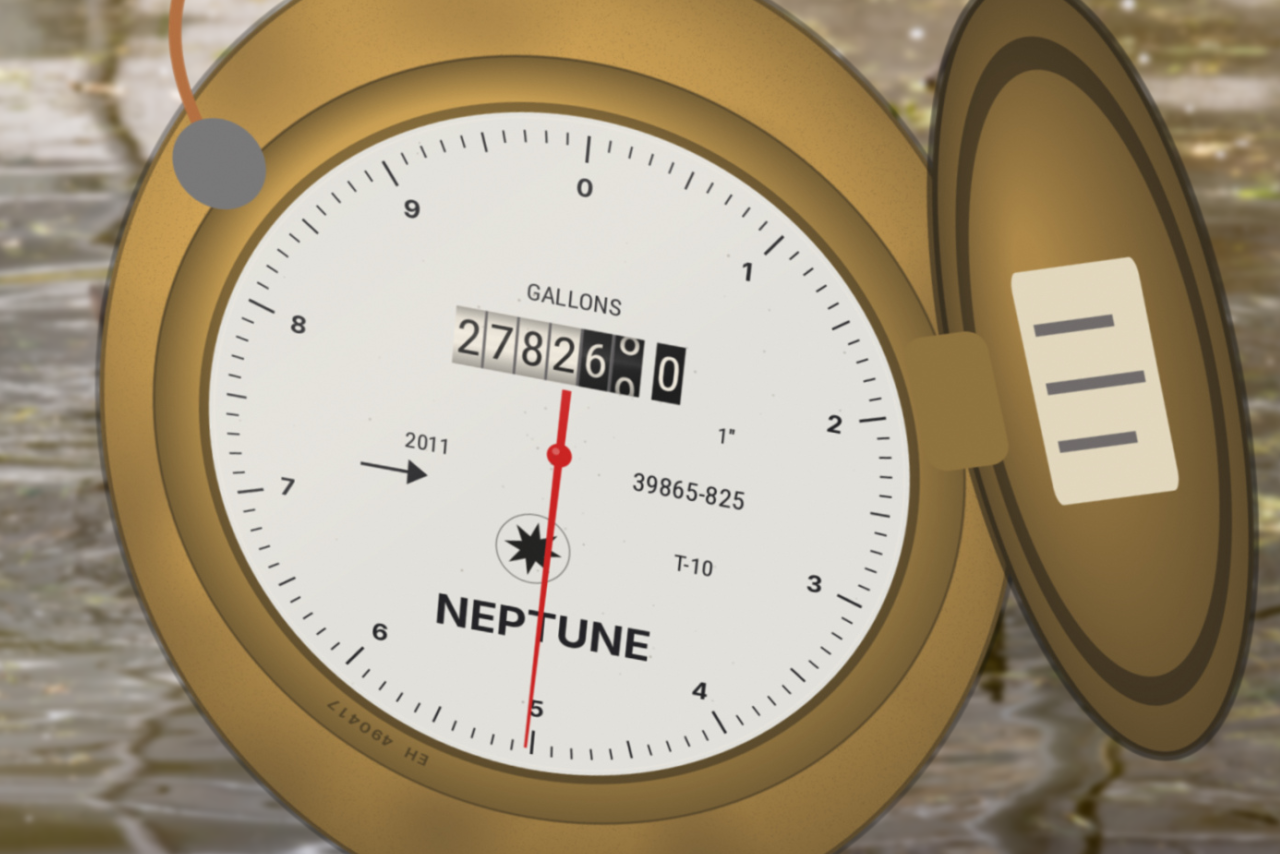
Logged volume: 2782685.0 gal
